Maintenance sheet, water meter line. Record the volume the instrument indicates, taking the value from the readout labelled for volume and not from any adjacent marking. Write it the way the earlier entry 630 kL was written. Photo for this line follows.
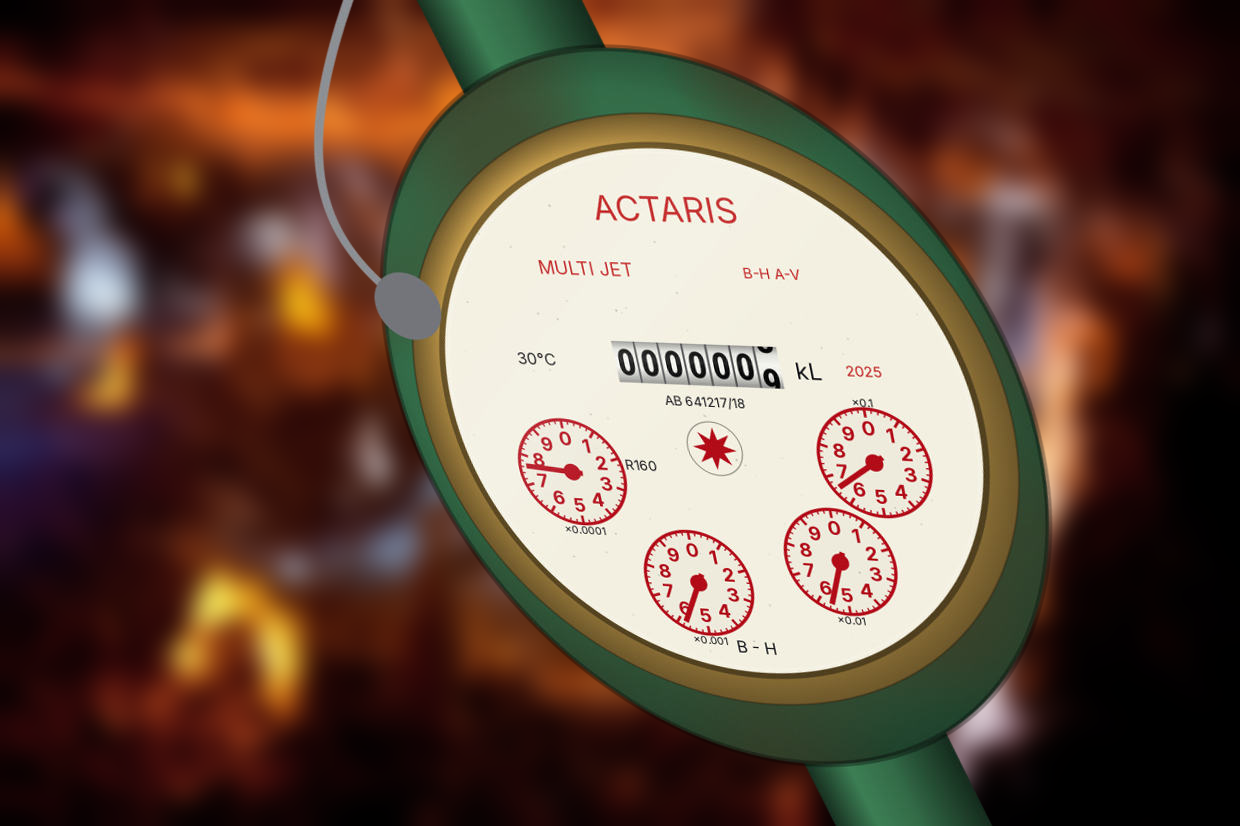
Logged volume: 8.6557 kL
